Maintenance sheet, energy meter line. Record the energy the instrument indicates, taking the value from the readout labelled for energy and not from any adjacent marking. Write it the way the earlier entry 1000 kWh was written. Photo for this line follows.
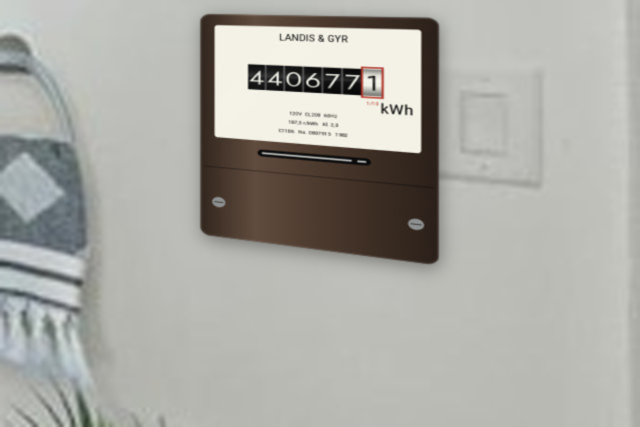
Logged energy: 440677.1 kWh
